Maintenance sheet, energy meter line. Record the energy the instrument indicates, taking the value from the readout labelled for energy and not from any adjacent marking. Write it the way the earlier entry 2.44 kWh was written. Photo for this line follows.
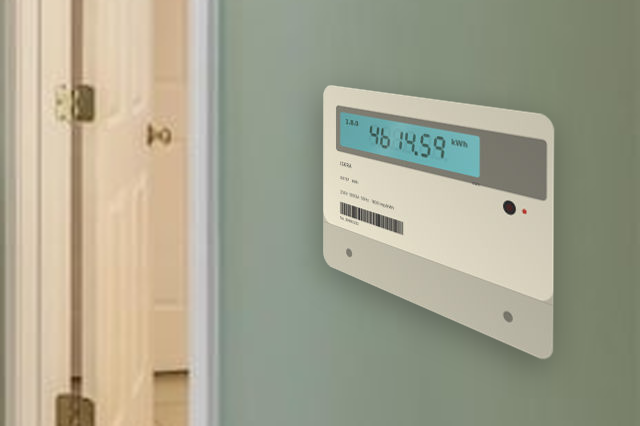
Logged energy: 4614.59 kWh
